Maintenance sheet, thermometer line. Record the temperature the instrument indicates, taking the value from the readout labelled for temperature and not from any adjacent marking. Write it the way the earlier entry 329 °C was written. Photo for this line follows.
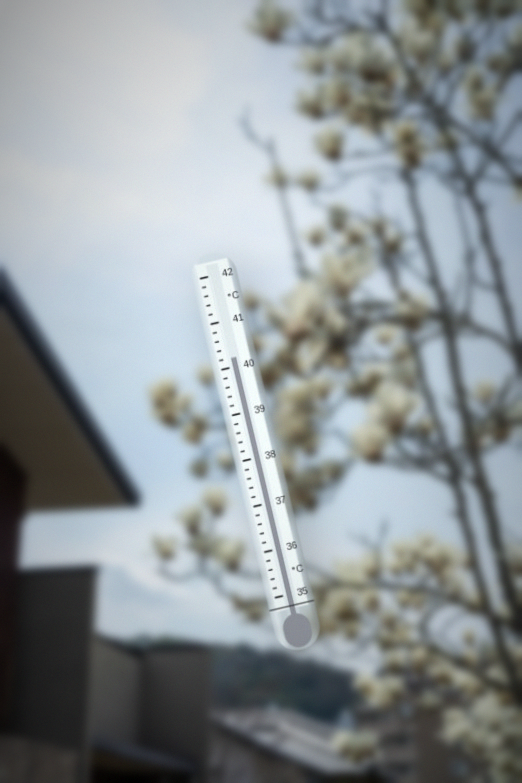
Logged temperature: 40.2 °C
